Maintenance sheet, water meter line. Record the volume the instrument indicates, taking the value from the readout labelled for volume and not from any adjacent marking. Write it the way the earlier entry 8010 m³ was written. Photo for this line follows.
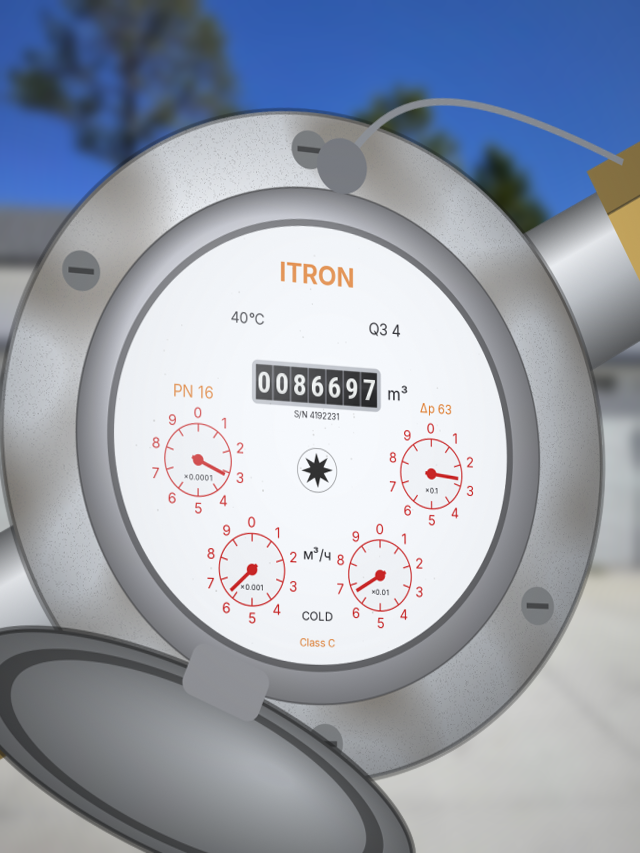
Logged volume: 86697.2663 m³
